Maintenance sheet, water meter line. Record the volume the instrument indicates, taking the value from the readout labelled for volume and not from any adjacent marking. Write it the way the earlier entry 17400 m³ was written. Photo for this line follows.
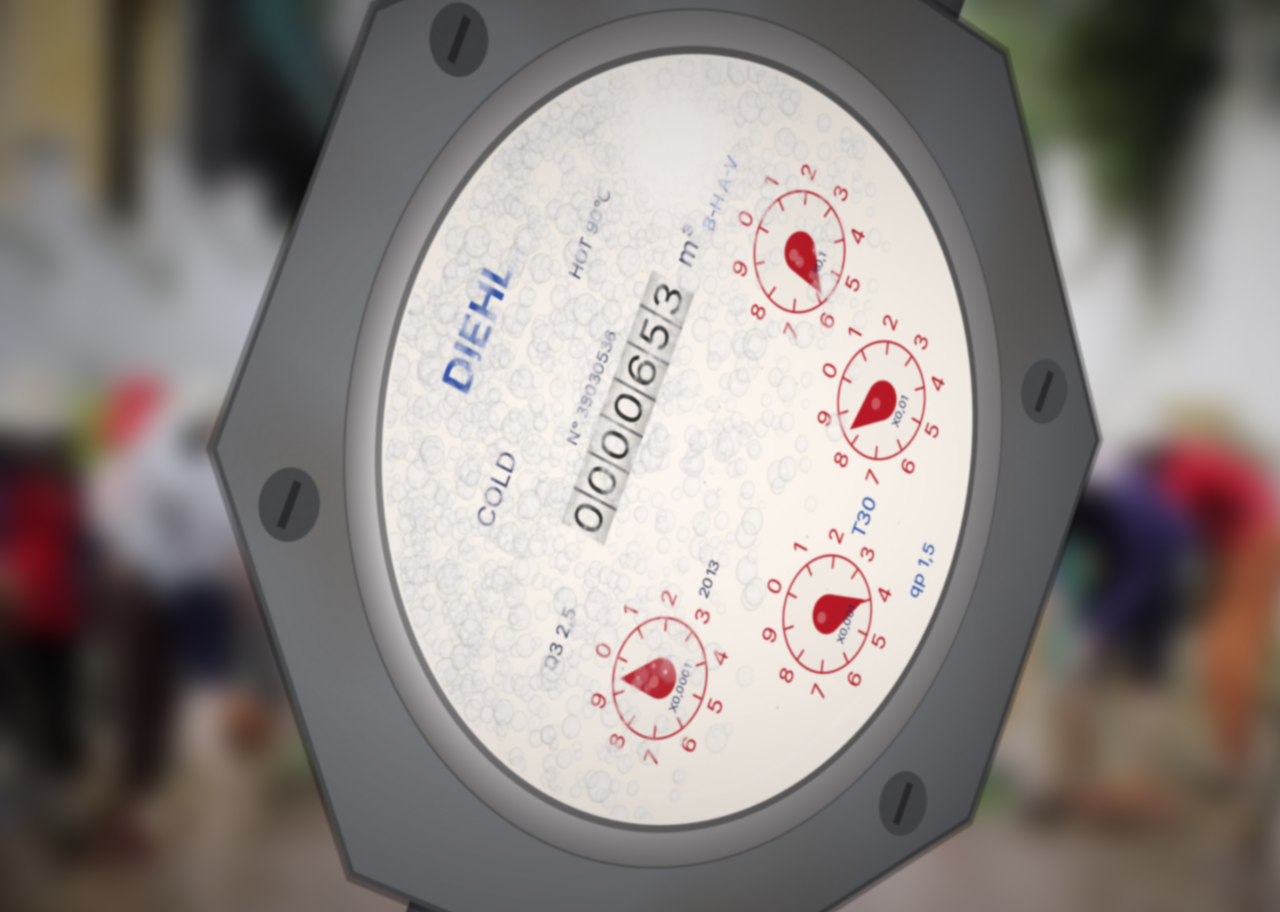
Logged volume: 653.5839 m³
